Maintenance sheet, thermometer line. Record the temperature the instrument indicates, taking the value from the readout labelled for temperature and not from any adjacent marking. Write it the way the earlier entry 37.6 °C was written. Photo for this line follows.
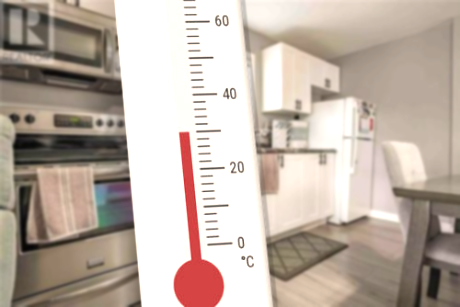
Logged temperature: 30 °C
